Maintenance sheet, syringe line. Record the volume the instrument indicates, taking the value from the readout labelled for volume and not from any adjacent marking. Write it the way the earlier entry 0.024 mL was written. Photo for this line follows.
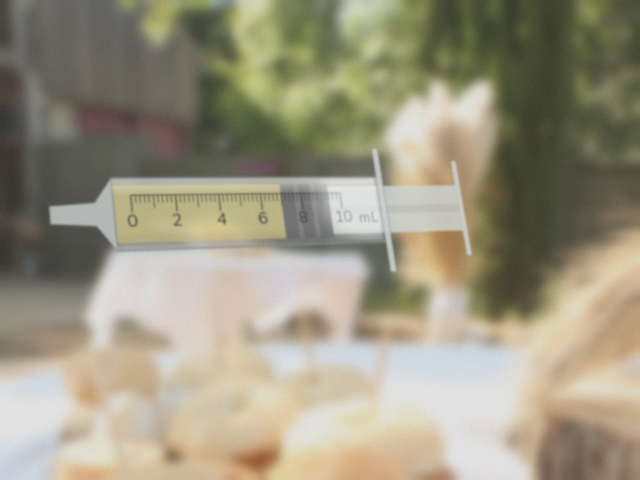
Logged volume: 7 mL
